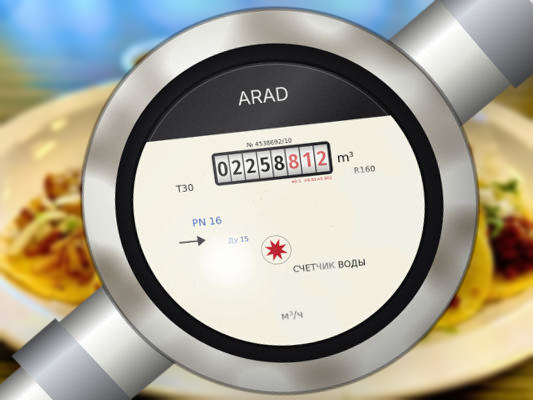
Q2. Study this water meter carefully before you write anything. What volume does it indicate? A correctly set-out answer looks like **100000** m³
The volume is **2258.812** m³
